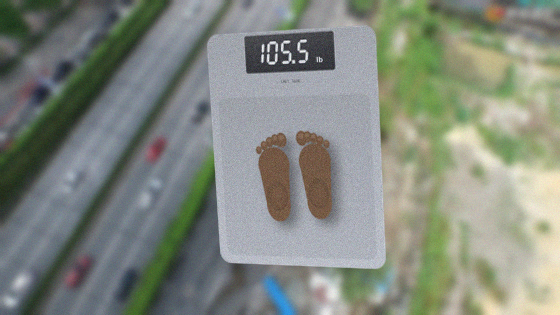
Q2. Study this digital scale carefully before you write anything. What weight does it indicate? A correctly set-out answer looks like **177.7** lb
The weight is **105.5** lb
